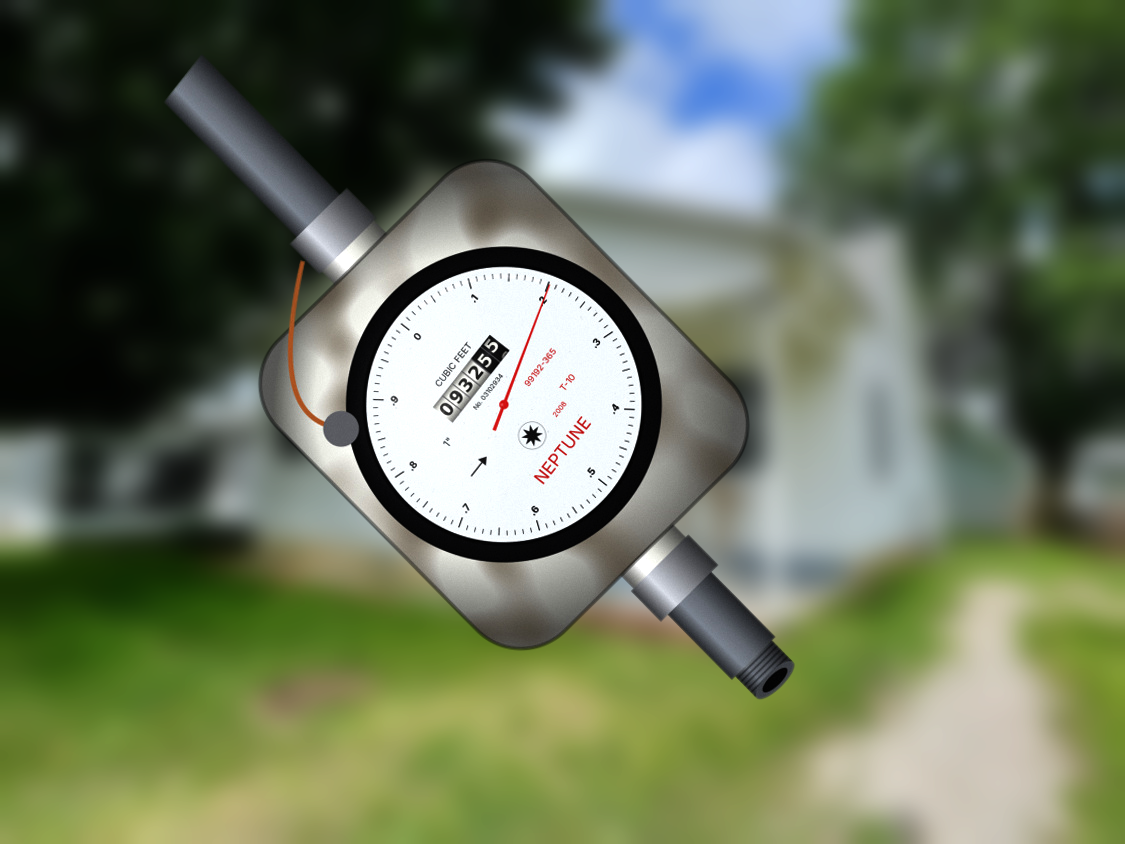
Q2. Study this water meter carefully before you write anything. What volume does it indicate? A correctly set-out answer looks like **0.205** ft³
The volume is **93255.20** ft³
